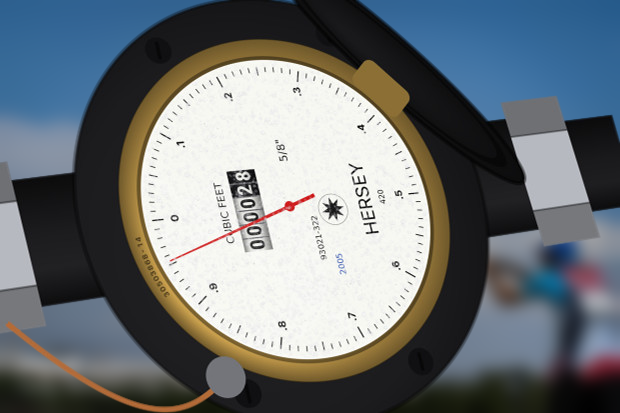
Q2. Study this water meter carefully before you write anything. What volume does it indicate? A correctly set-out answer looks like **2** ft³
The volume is **27.95** ft³
